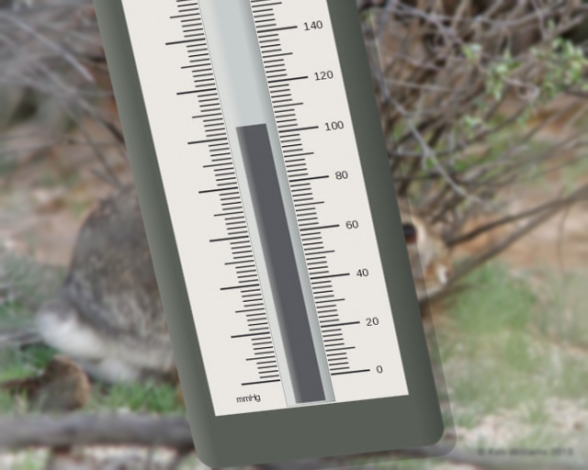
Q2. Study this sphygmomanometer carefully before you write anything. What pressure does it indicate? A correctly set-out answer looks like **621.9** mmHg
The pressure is **104** mmHg
